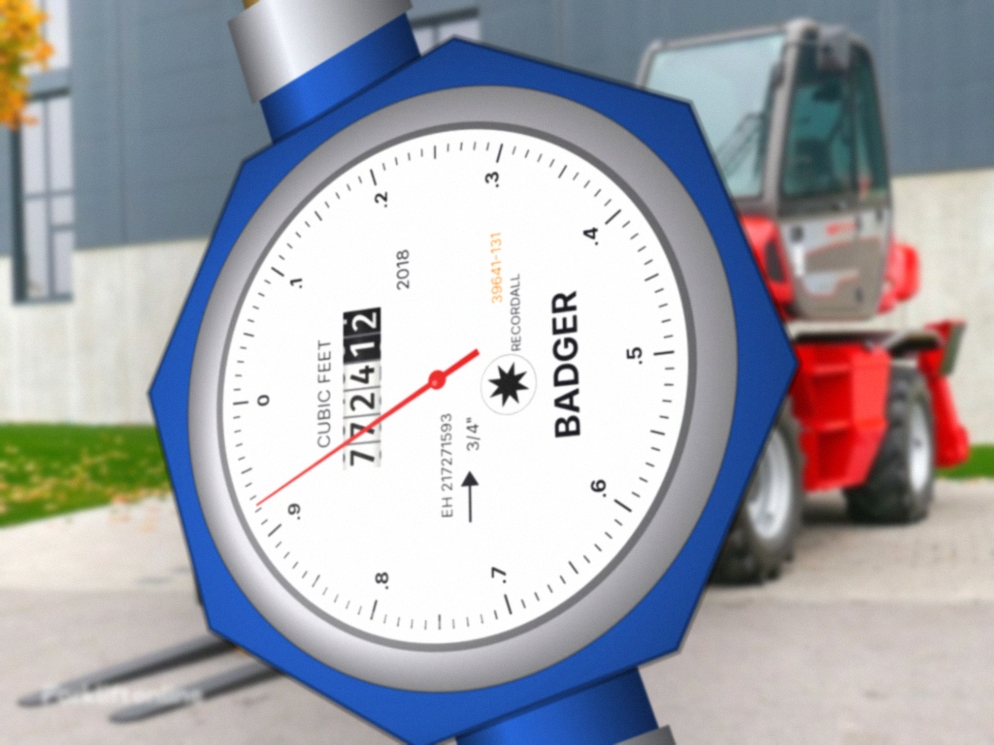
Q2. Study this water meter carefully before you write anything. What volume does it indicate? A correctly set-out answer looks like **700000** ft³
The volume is **772411.92** ft³
